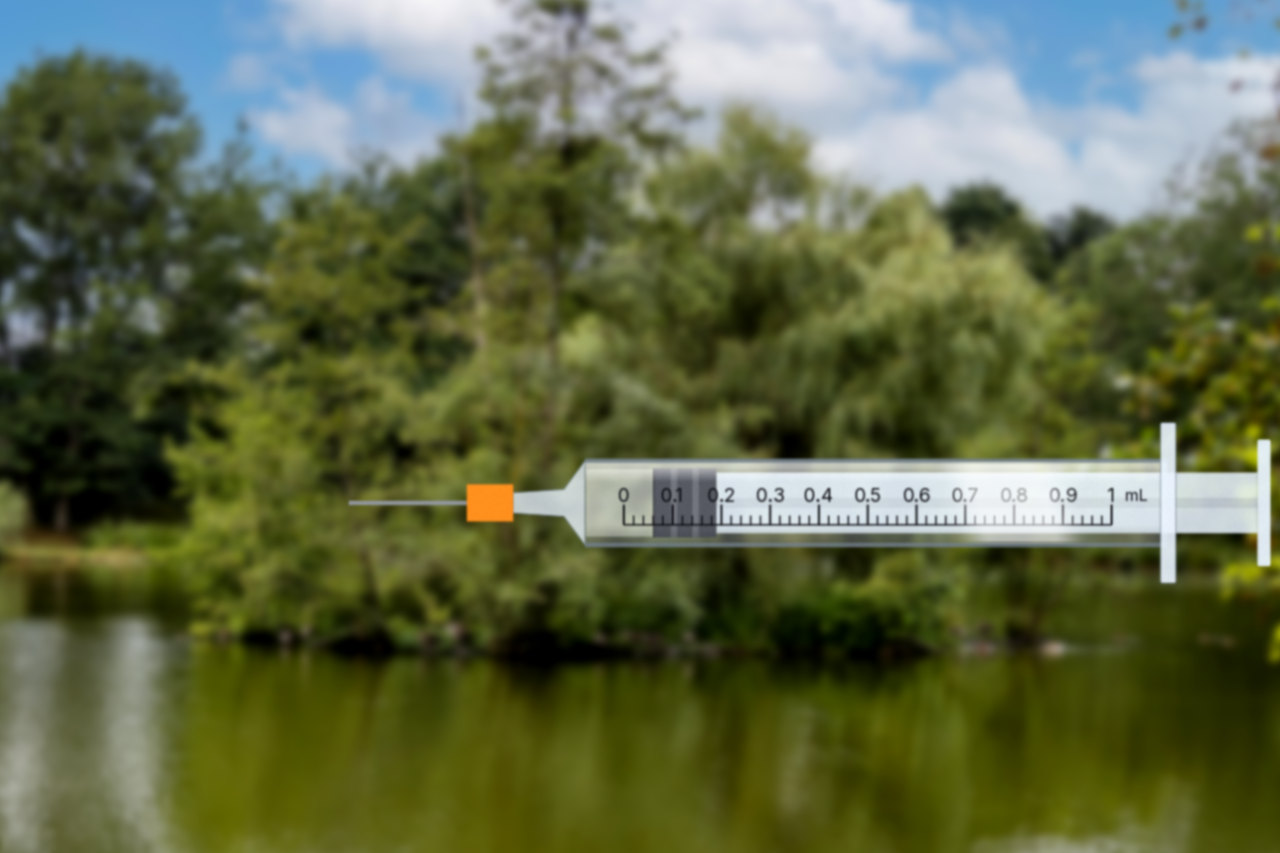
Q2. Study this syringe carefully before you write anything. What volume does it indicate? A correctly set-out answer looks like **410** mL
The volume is **0.06** mL
